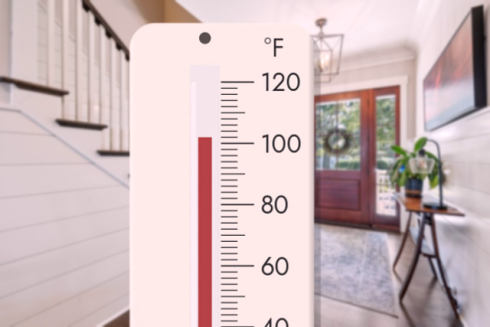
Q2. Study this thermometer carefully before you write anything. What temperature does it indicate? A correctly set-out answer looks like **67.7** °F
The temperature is **102** °F
